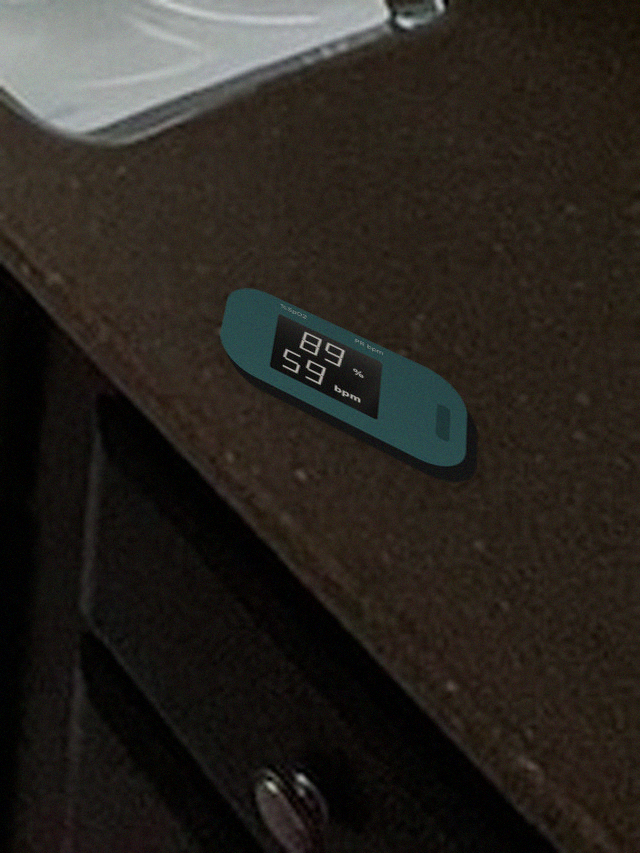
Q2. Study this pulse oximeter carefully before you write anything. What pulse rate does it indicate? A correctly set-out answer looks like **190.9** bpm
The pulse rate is **59** bpm
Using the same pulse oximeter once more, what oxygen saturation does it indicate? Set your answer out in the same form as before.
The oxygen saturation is **89** %
